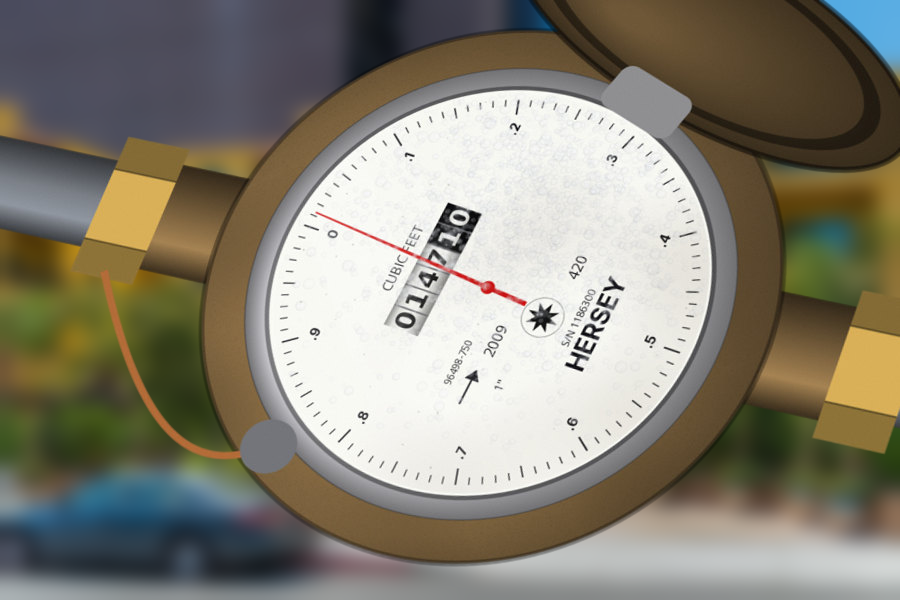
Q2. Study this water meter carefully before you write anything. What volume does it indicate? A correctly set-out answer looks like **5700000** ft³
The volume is **14710.01** ft³
